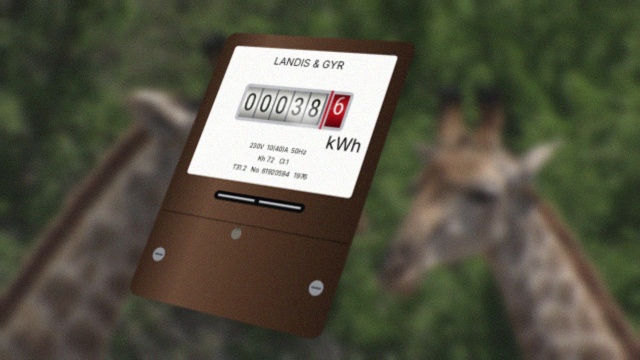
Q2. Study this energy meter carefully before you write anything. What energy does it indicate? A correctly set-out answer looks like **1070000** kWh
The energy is **38.6** kWh
